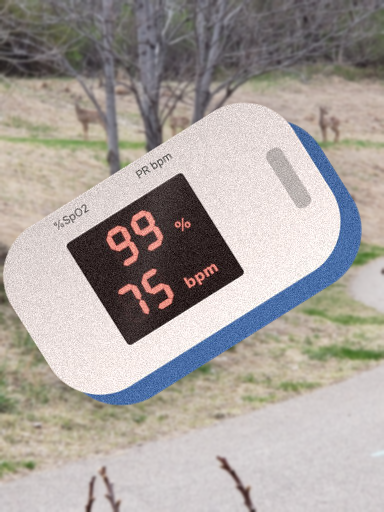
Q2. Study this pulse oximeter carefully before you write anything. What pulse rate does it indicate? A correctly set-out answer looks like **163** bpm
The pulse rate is **75** bpm
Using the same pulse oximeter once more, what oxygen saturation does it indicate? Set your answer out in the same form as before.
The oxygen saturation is **99** %
